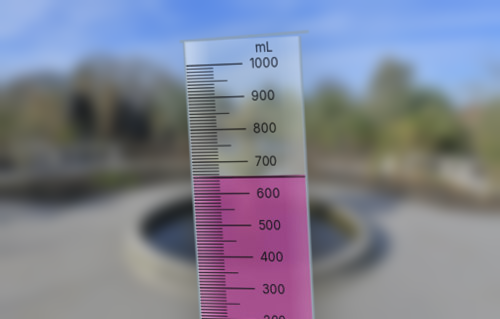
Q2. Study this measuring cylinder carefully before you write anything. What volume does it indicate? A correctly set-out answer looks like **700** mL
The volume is **650** mL
